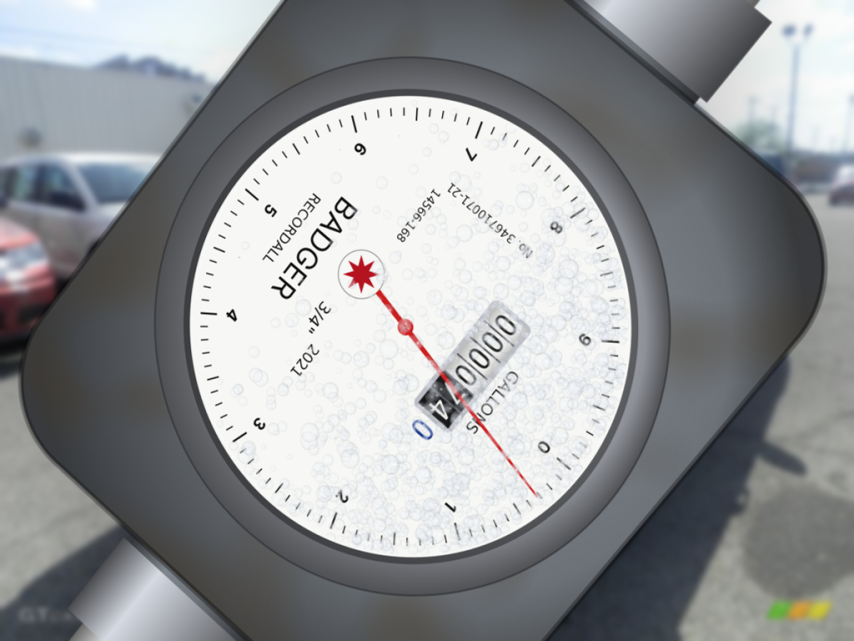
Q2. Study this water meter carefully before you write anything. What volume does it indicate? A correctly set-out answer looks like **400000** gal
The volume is **740.3** gal
